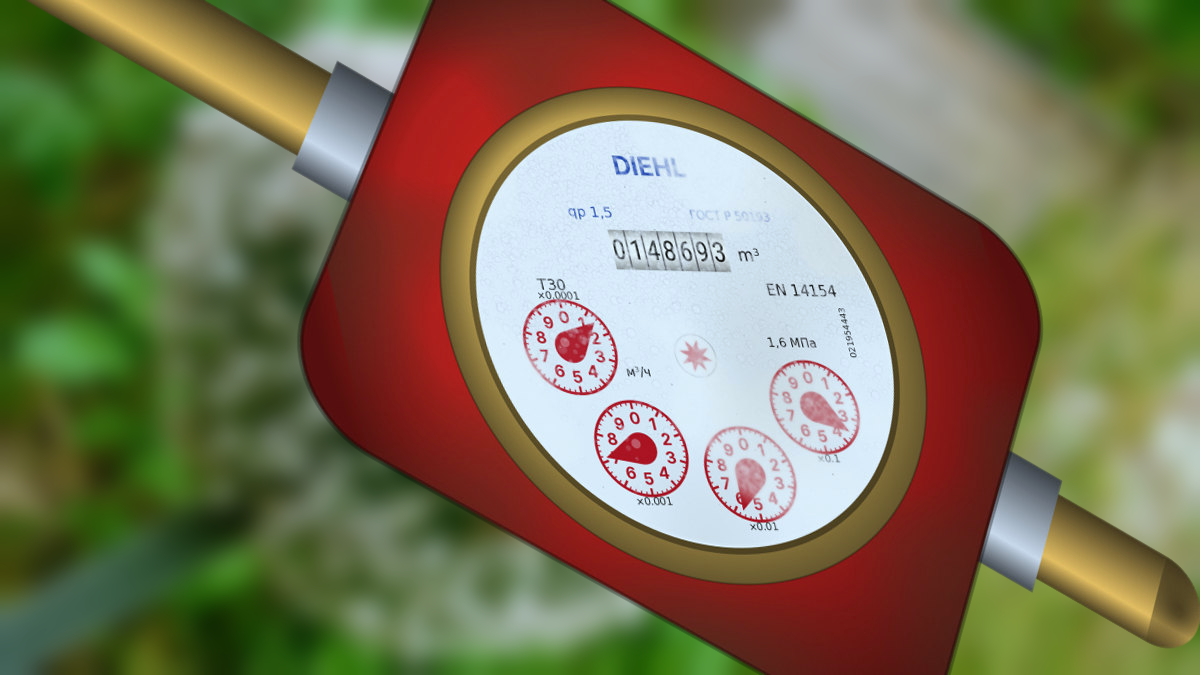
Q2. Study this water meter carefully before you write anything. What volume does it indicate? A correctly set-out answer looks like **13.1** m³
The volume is **148693.3571** m³
